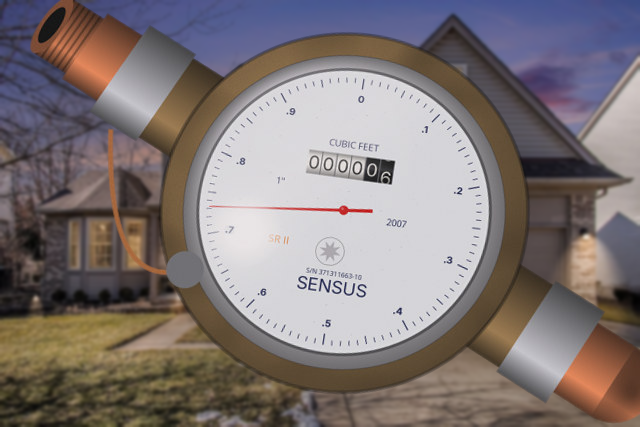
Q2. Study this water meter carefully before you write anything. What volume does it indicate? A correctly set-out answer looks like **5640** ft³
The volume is **5.73** ft³
